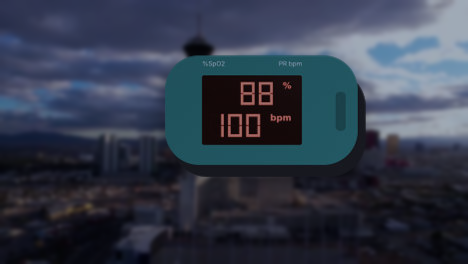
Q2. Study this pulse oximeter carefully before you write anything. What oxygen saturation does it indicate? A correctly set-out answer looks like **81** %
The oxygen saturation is **88** %
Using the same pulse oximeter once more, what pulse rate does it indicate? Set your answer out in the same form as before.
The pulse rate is **100** bpm
